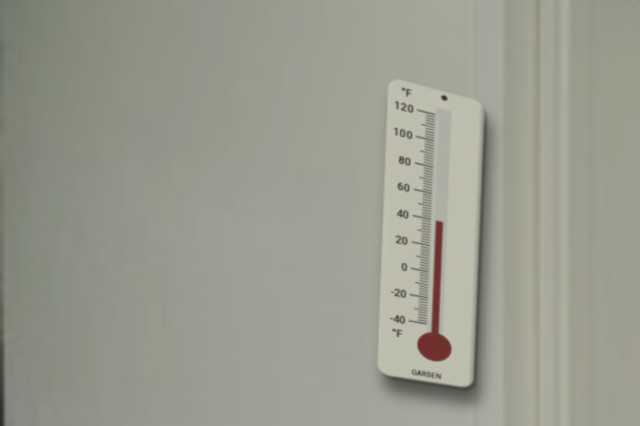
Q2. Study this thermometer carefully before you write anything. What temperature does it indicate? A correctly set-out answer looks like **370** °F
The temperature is **40** °F
